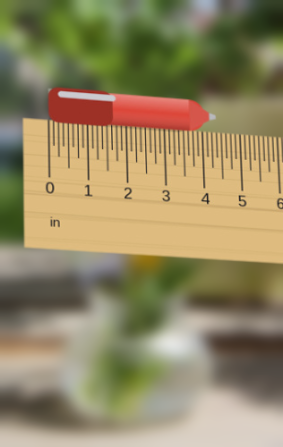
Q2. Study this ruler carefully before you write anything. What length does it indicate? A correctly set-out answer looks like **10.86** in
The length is **4.375** in
